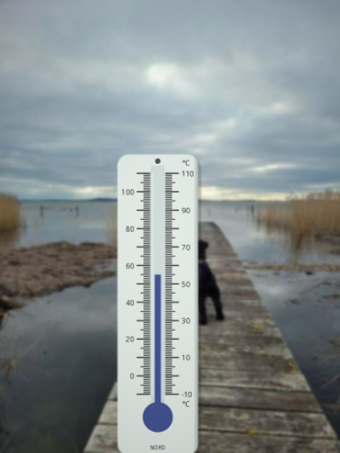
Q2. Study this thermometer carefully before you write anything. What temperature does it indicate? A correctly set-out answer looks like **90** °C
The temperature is **55** °C
